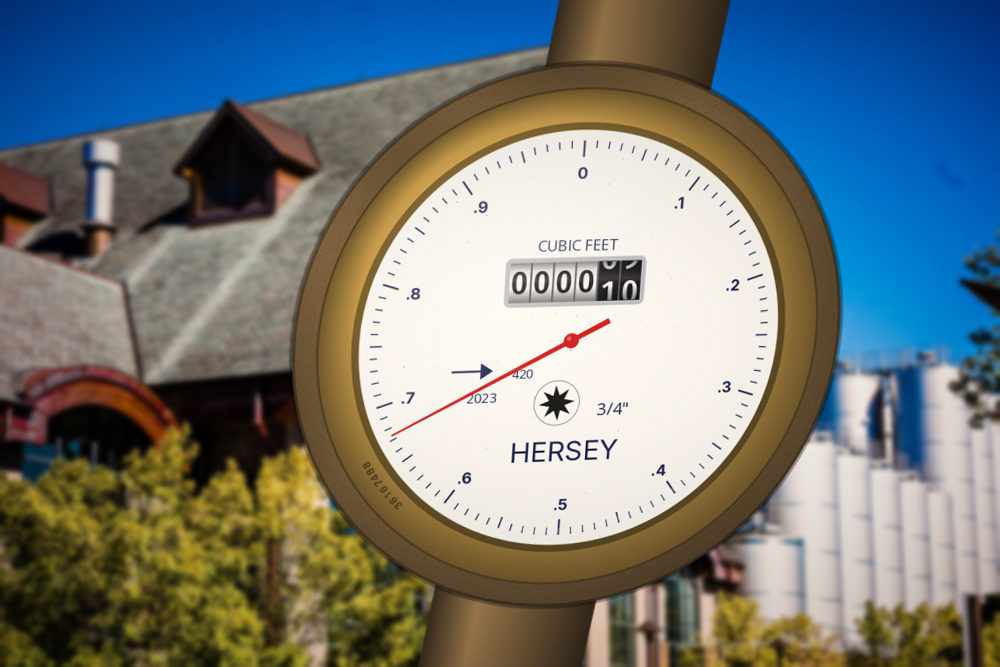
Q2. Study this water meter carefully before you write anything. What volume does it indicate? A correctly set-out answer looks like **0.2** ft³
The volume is **9.67** ft³
